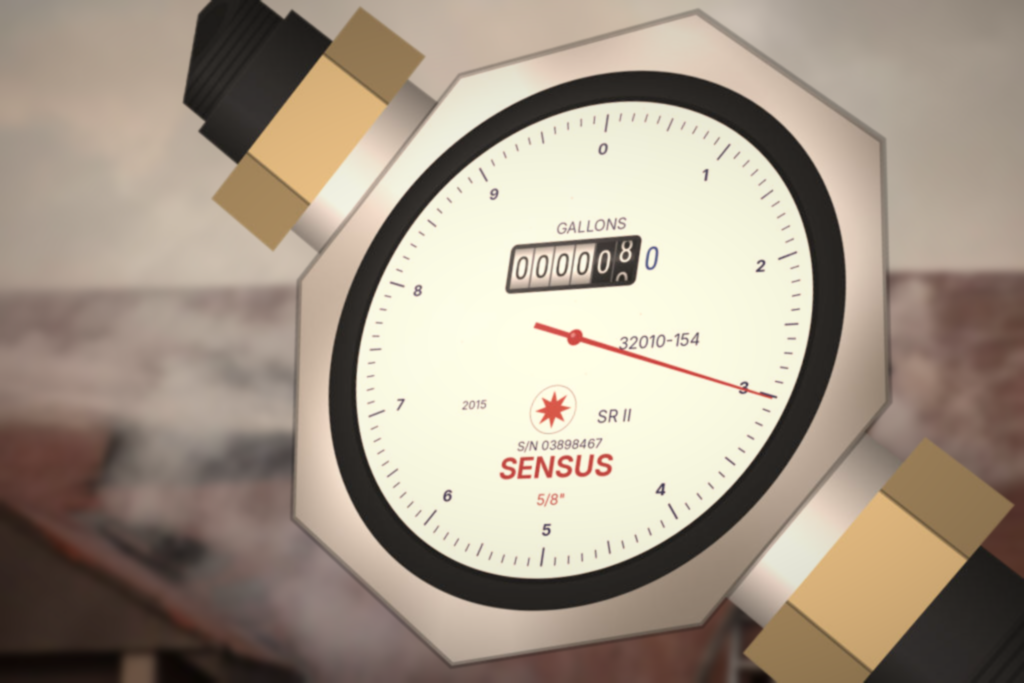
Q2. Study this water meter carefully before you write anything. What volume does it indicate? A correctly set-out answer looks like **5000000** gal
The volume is **83.0** gal
